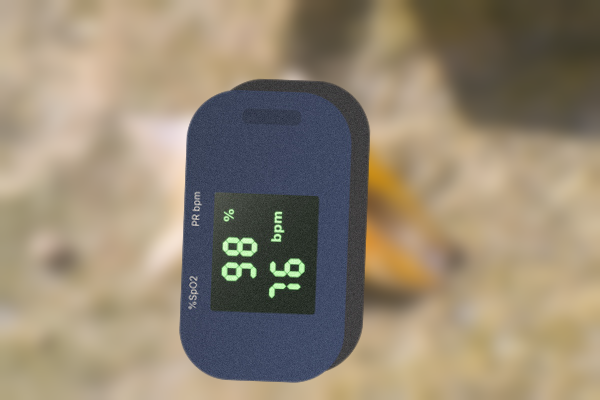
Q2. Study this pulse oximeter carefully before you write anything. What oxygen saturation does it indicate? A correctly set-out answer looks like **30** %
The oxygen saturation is **98** %
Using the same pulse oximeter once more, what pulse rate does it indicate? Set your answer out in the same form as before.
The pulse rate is **76** bpm
